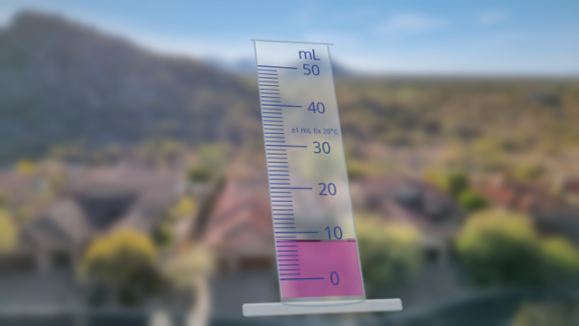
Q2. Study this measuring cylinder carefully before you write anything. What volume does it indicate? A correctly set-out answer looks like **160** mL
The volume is **8** mL
